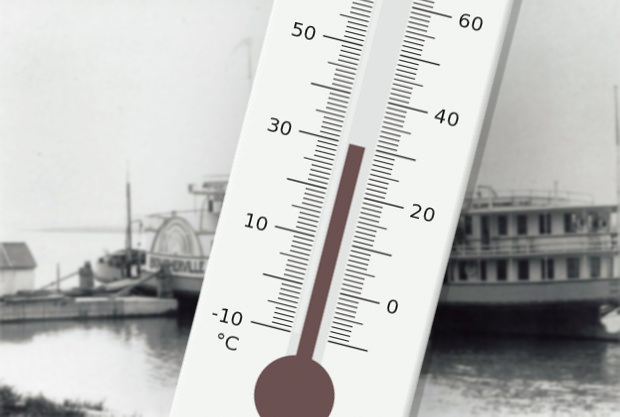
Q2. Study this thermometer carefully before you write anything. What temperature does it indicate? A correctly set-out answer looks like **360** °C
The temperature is **30** °C
